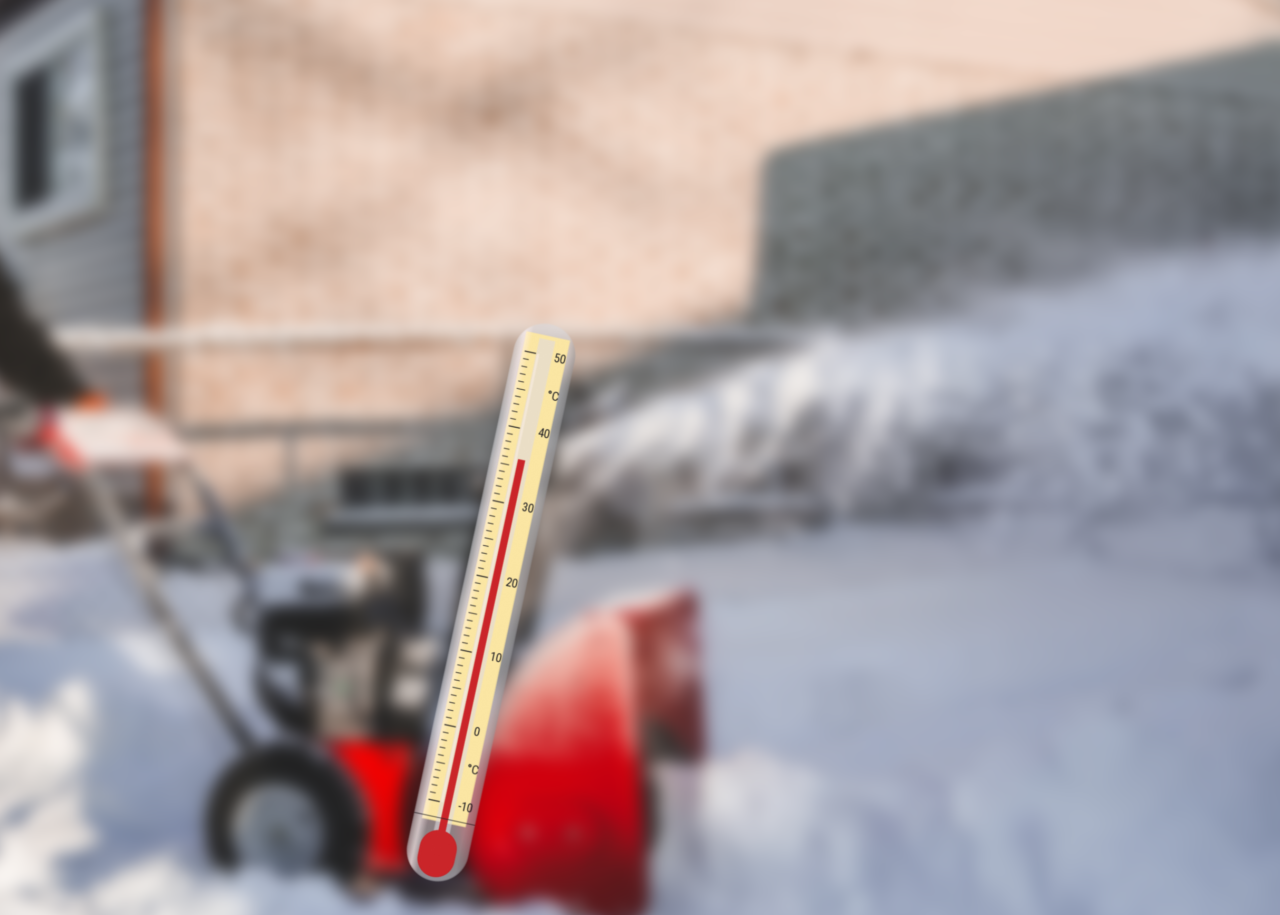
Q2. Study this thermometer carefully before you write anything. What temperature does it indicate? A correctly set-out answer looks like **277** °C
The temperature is **36** °C
